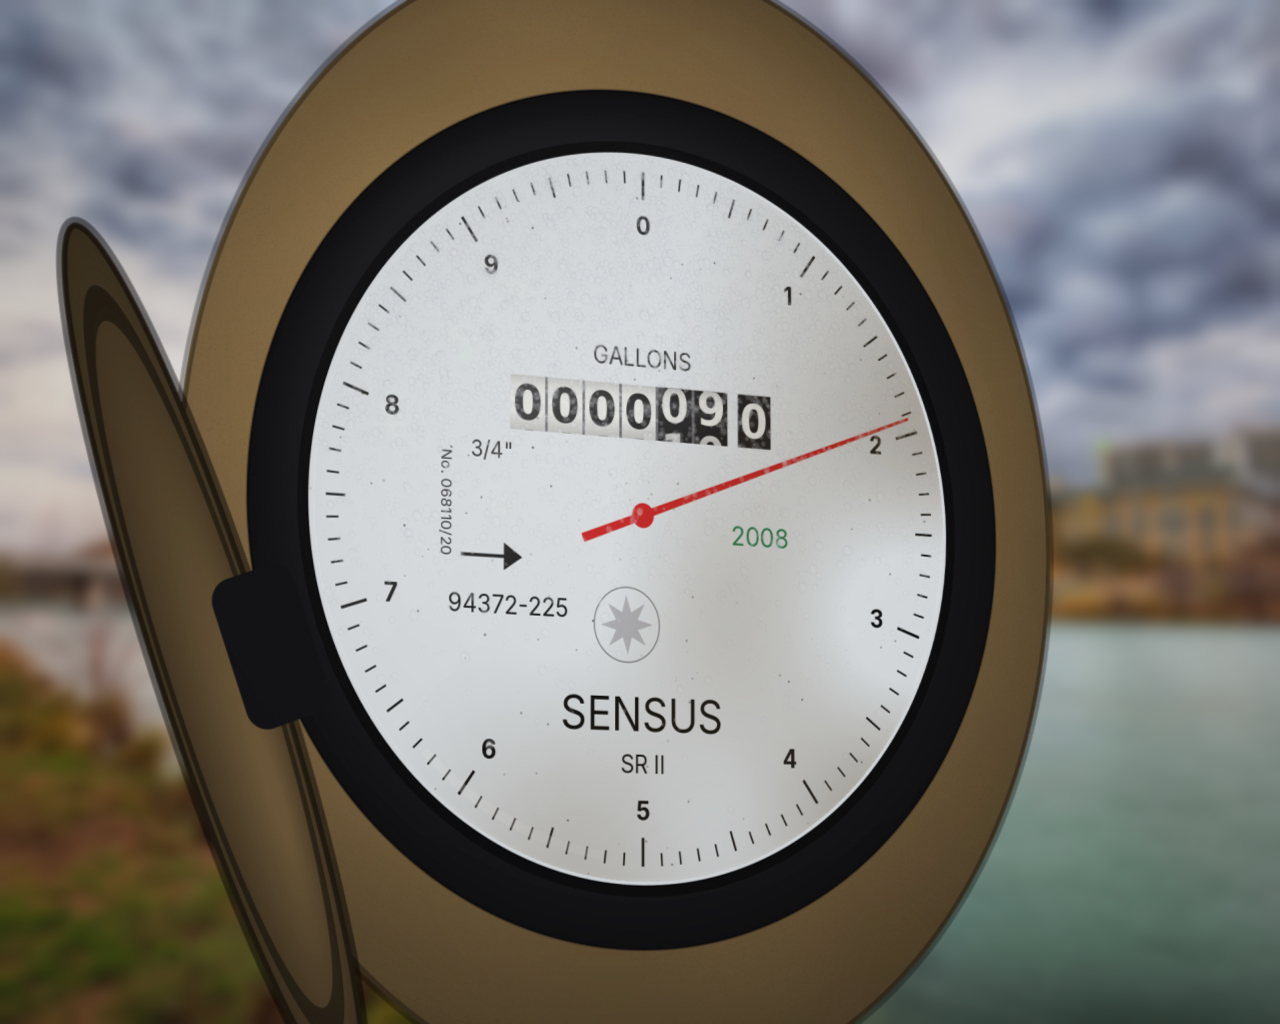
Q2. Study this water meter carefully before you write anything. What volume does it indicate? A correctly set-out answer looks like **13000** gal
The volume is **91.9** gal
